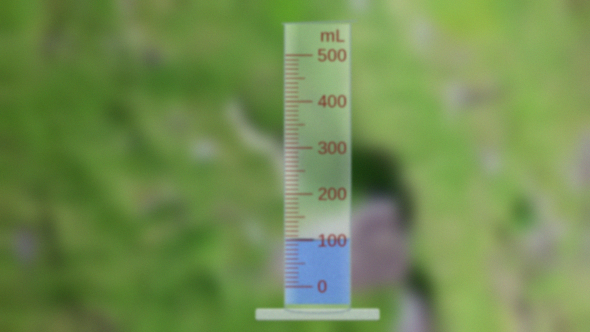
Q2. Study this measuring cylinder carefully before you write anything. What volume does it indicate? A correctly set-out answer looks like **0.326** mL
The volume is **100** mL
